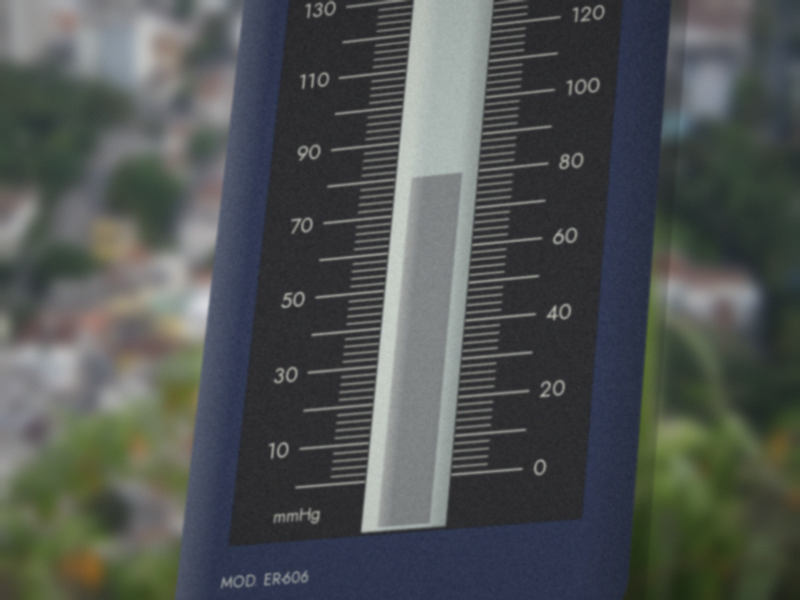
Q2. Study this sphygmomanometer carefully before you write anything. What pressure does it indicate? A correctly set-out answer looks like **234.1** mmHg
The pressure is **80** mmHg
